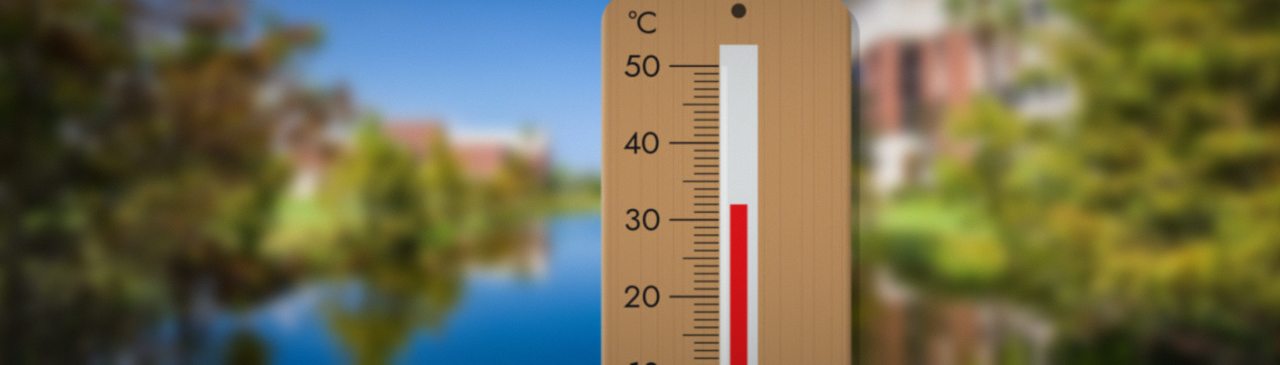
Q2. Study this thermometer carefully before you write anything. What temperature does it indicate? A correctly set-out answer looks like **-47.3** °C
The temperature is **32** °C
